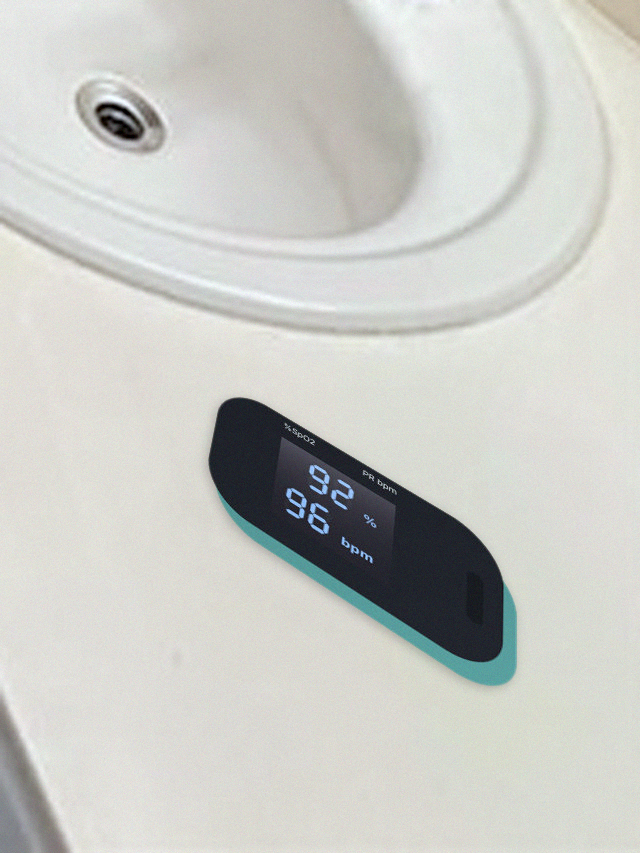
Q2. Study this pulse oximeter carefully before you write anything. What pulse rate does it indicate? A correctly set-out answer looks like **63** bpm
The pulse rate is **96** bpm
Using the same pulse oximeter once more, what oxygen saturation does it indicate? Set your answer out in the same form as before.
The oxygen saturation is **92** %
